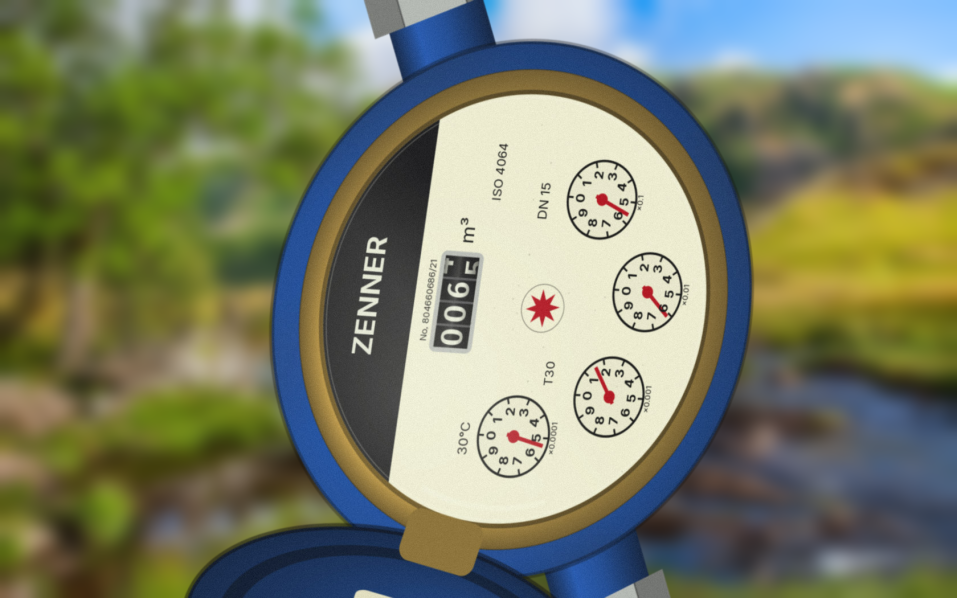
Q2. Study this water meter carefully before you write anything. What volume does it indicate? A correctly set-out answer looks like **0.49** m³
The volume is **64.5615** m³
